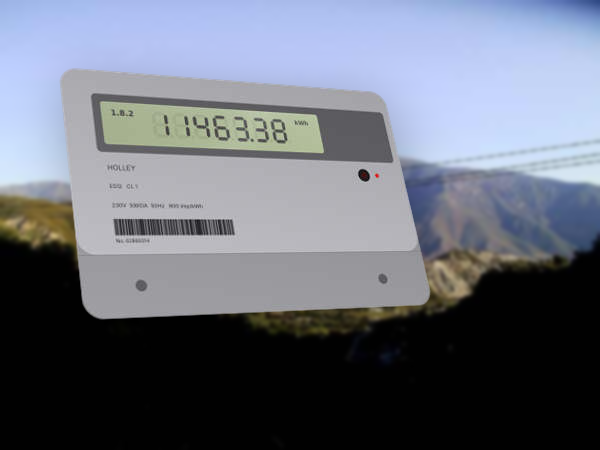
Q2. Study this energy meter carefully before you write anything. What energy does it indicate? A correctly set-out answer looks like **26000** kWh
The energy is **11463.38** kWh
